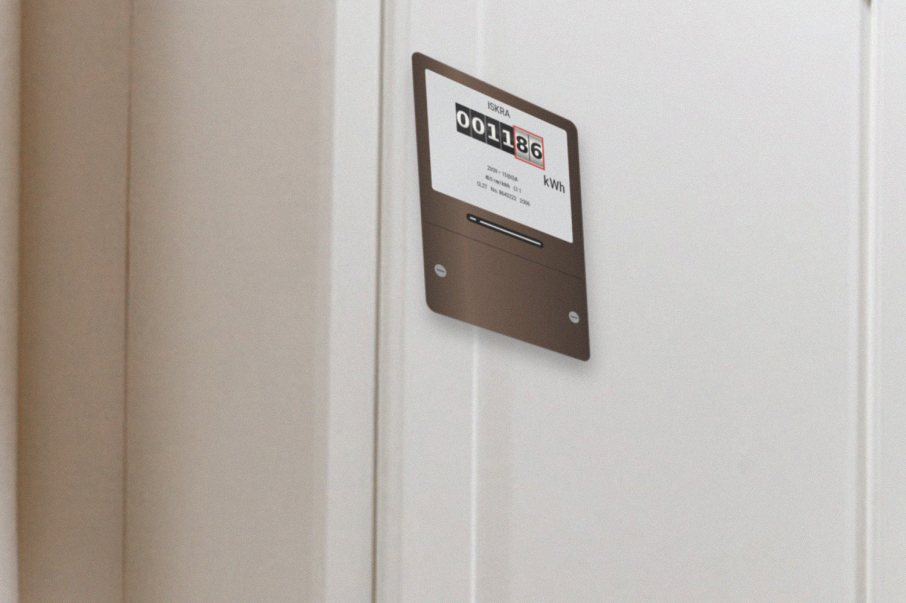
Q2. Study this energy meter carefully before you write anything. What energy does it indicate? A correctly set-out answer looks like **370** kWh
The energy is **11.86** kWh
